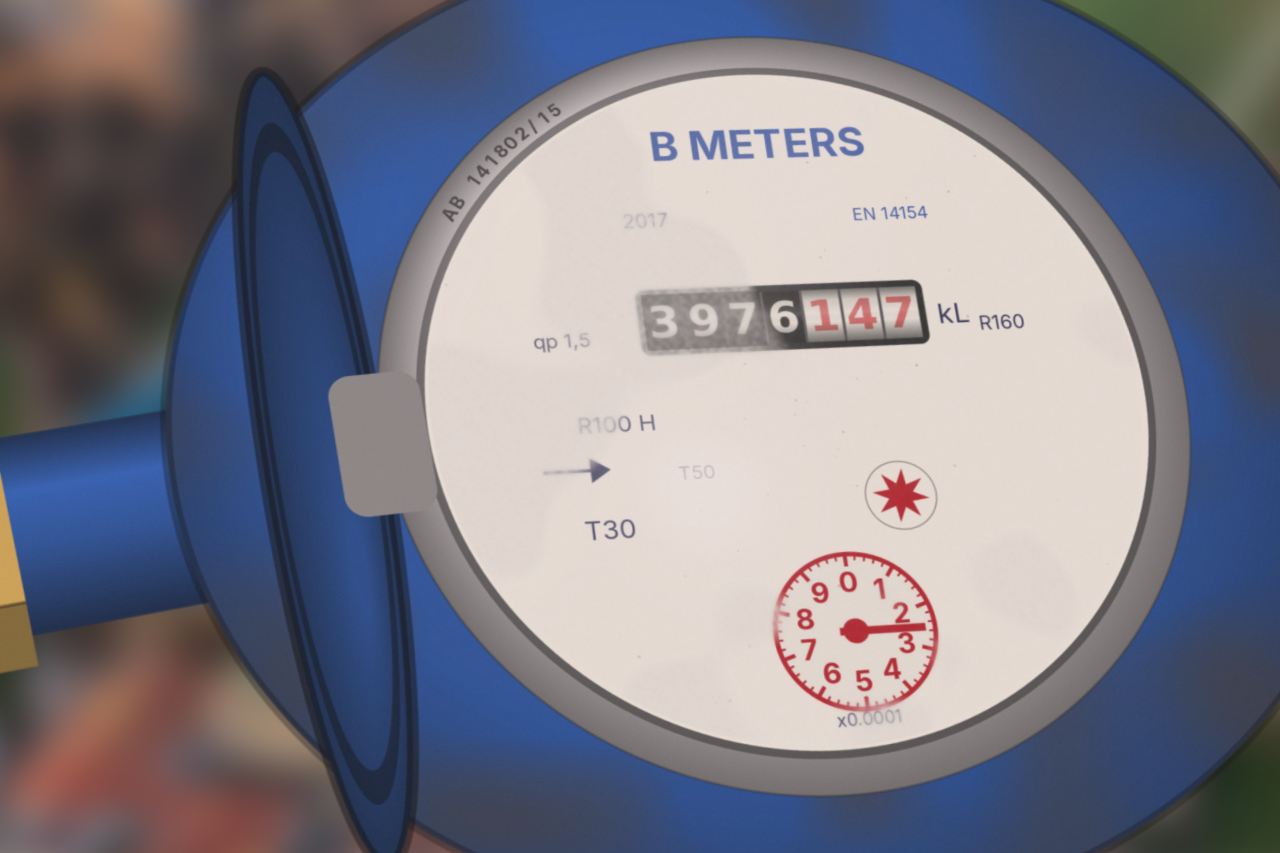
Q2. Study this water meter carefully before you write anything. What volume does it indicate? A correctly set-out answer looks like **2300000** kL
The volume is **3976.1472** kL
